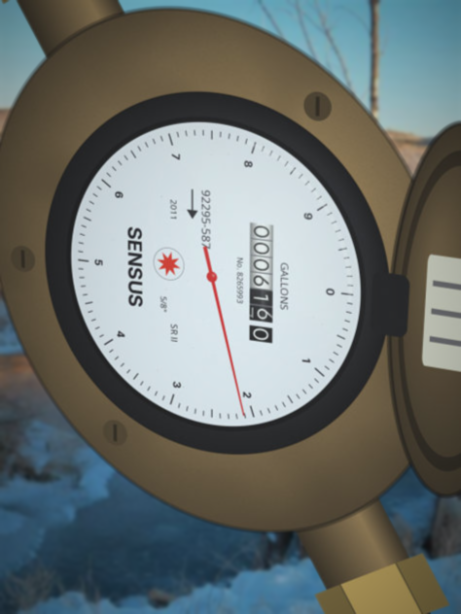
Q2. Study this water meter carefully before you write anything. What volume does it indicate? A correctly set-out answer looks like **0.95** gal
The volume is **6162.1** gal
